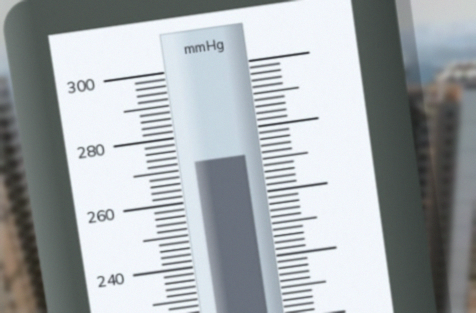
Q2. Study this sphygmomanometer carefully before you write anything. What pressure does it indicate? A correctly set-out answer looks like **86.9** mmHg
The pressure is **272** mmHg
